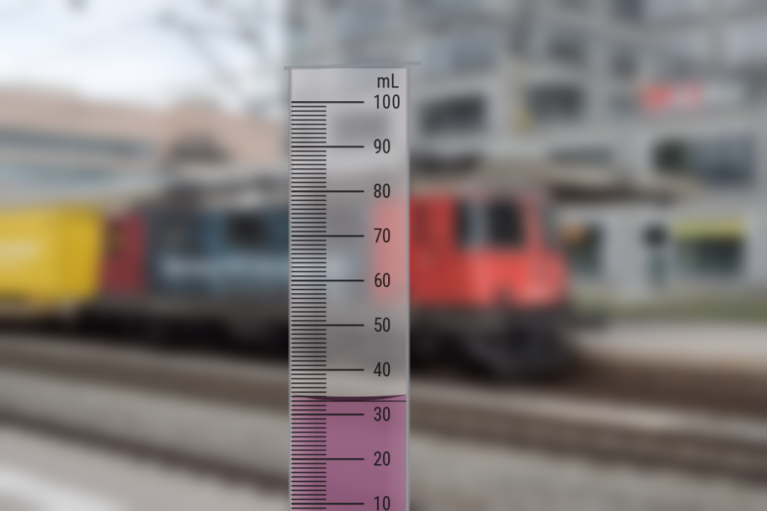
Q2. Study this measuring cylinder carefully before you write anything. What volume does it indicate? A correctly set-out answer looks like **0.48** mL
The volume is **33** mL
